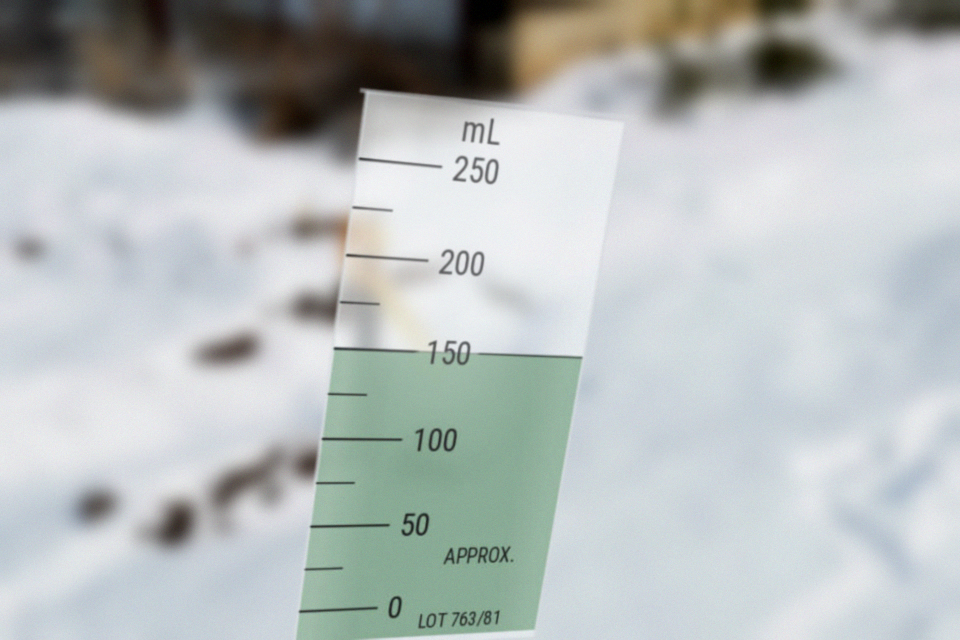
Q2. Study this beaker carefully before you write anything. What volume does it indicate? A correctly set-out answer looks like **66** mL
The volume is **150** mL
